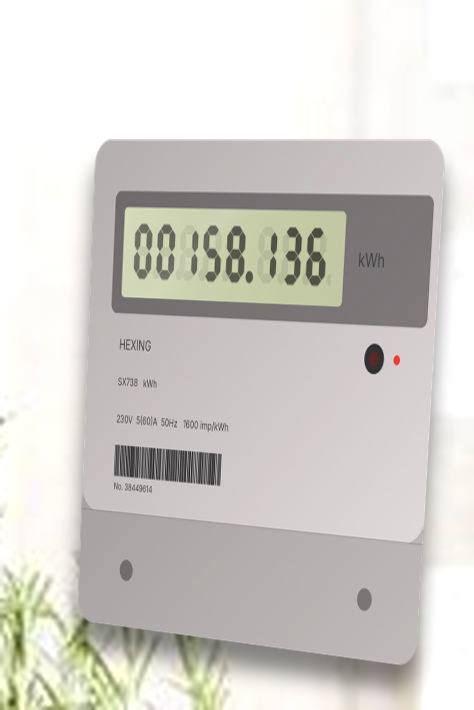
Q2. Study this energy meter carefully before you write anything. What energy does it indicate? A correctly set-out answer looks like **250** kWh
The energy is **158.136** kWh
